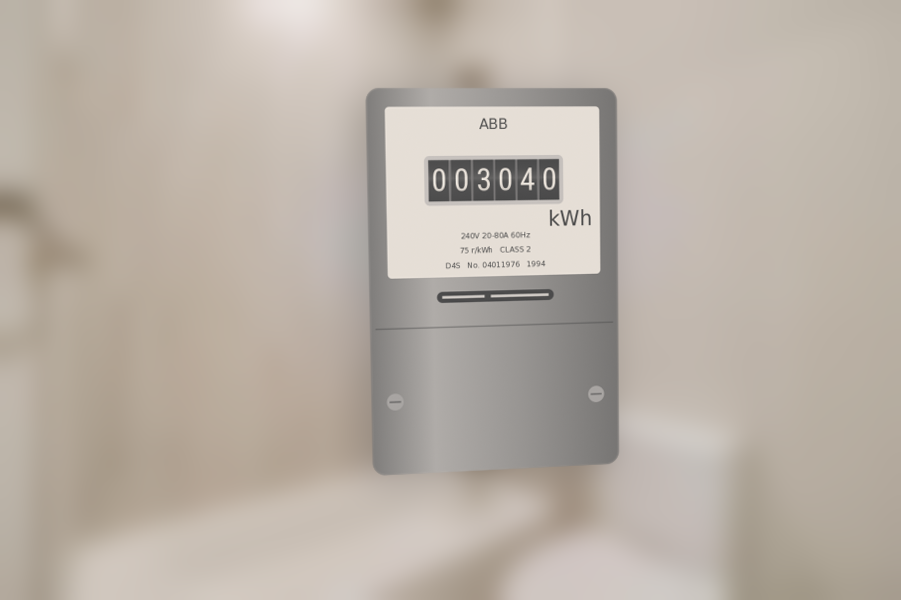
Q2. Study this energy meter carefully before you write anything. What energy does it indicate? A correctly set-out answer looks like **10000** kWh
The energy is **3040** kWh
